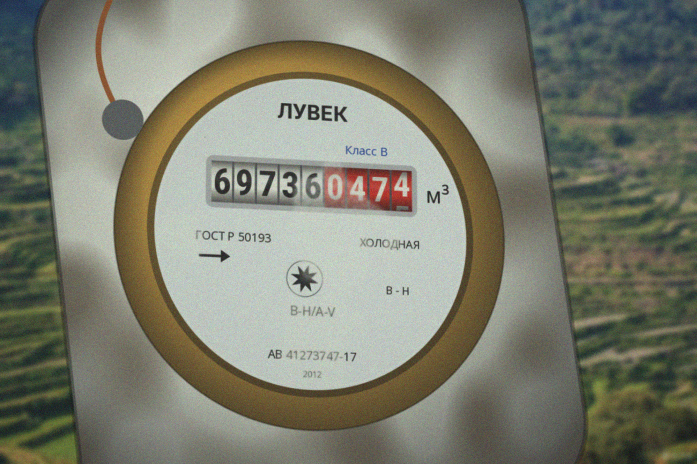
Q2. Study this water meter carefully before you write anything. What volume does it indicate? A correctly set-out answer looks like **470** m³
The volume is **69736.0474** m³
